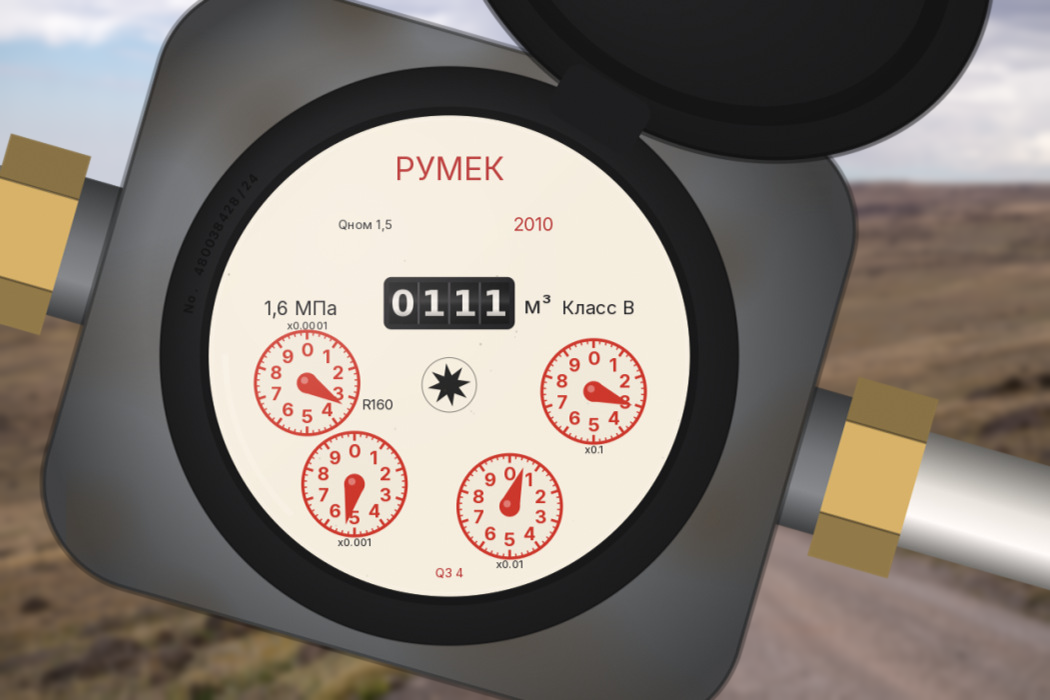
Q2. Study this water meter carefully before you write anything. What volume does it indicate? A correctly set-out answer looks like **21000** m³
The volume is **111.3053** m³
